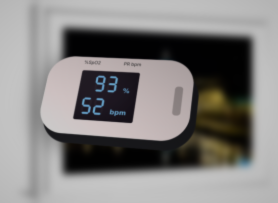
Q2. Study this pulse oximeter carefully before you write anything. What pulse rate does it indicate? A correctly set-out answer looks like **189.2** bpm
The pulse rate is **52** bpm
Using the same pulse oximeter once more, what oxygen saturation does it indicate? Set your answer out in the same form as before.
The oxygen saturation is **93** %
